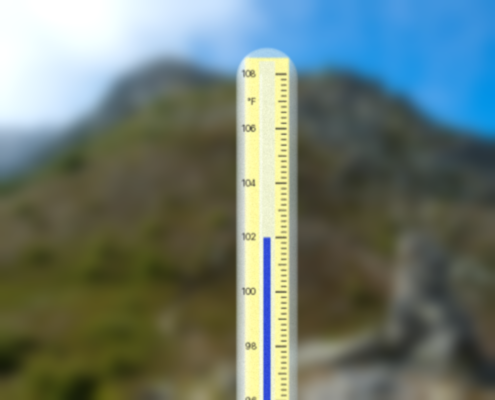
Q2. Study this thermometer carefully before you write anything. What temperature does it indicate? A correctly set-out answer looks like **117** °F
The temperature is **102** °F
